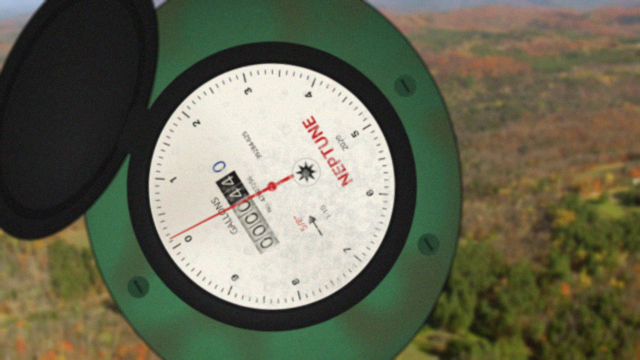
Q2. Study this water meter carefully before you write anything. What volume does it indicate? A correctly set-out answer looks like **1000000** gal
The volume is **440.1** gal
